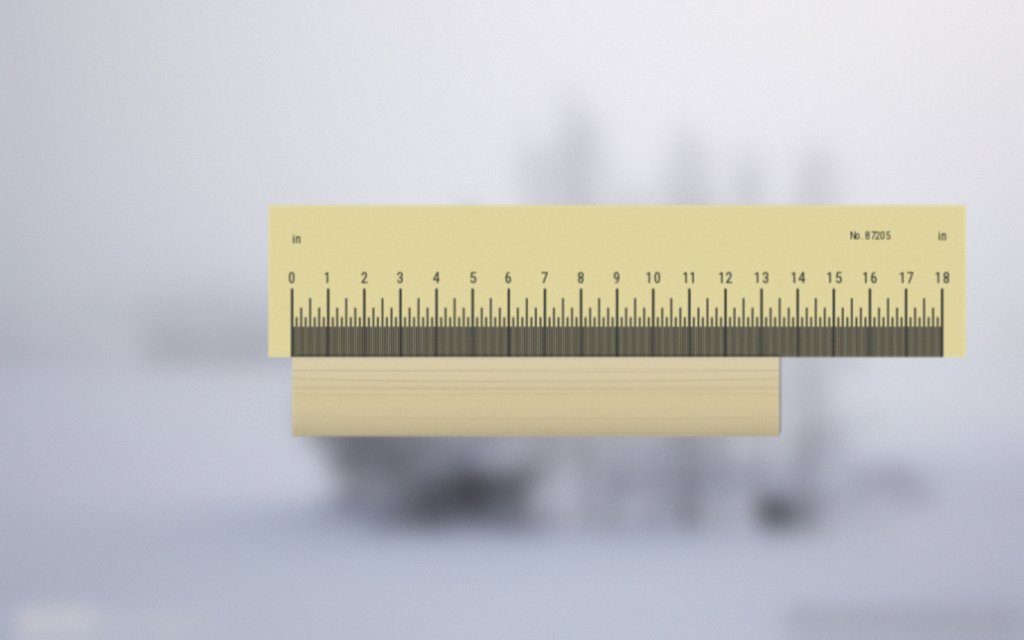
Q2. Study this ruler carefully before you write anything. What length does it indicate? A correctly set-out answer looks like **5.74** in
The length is **13.5** in
